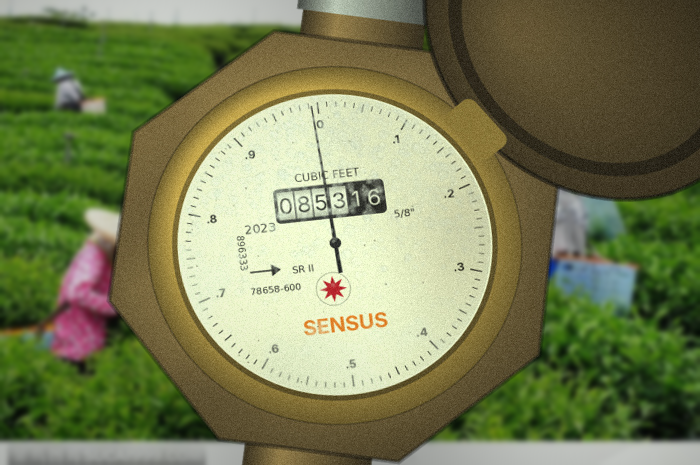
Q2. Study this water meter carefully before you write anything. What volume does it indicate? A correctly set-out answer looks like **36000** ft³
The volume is **85315.99** ft³
